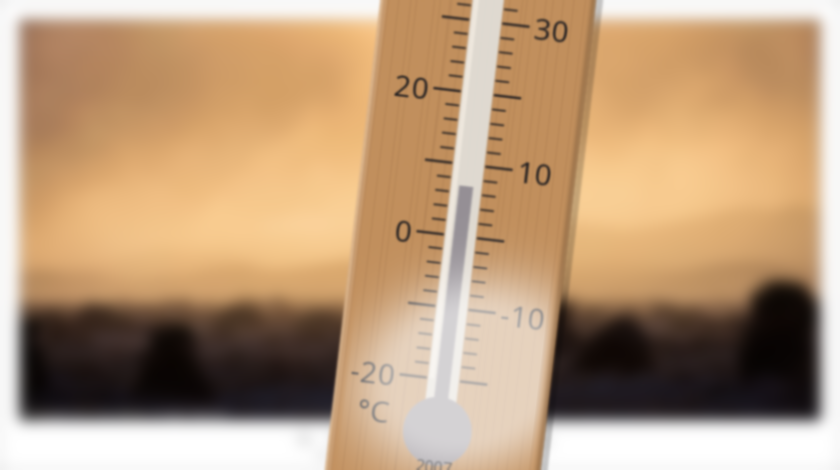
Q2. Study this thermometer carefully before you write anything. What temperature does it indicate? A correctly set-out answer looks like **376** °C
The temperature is **7** °C
